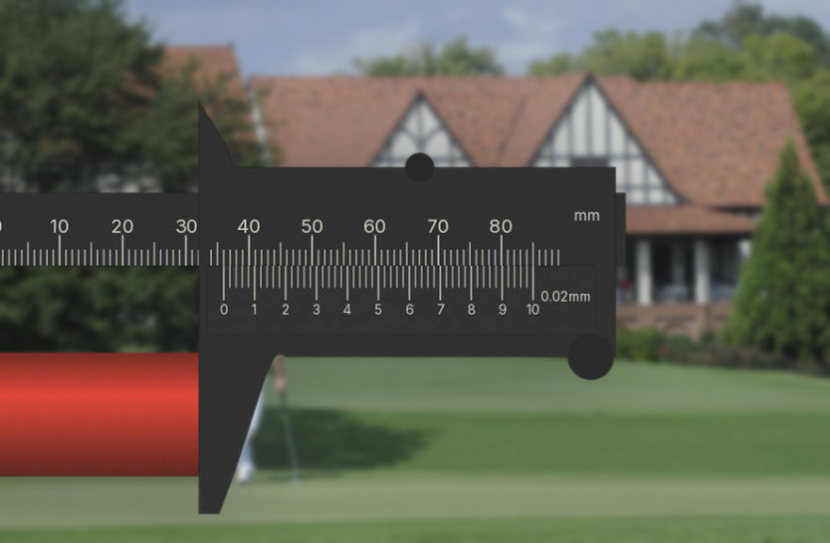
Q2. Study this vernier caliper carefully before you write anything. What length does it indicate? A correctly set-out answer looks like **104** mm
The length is **36.0** mm
